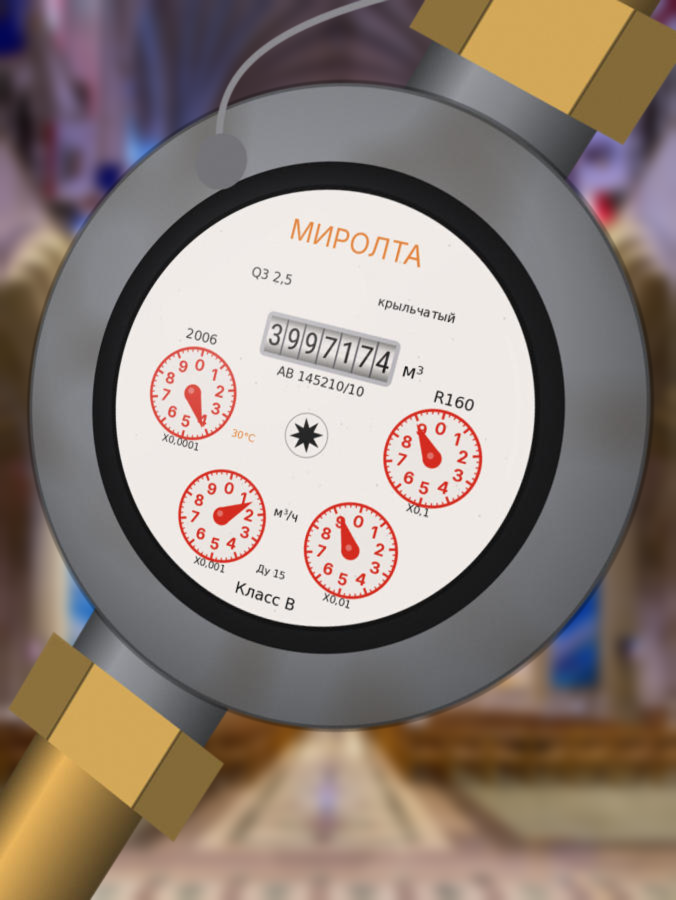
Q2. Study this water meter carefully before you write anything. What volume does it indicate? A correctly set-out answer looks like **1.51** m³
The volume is **3997174.8914** m³
